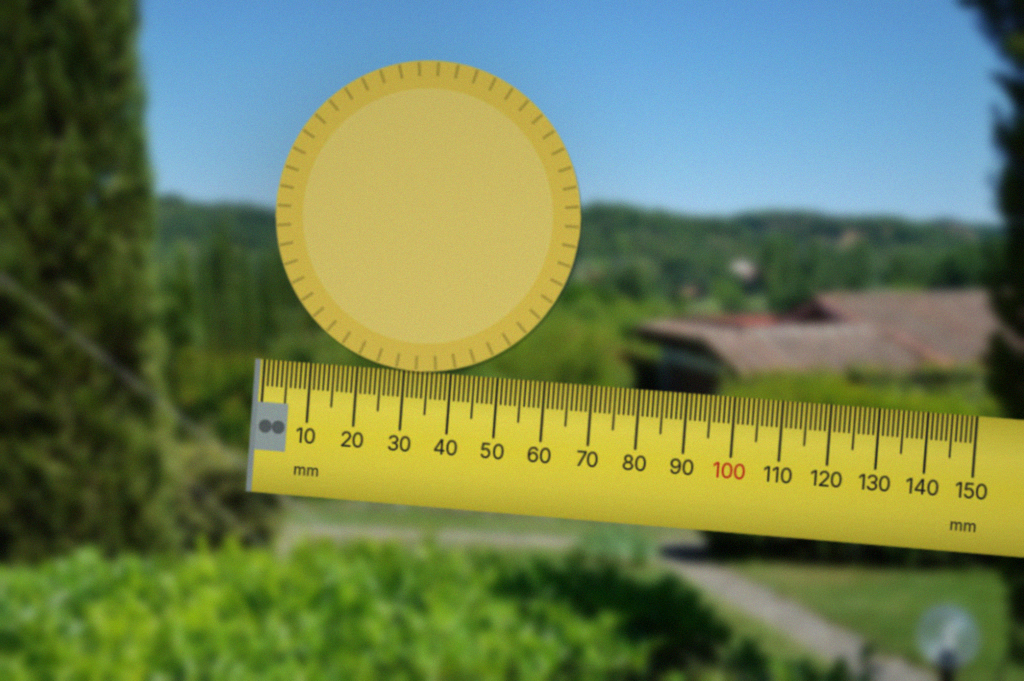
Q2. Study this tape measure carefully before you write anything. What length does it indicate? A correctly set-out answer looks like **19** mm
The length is **65** mm
